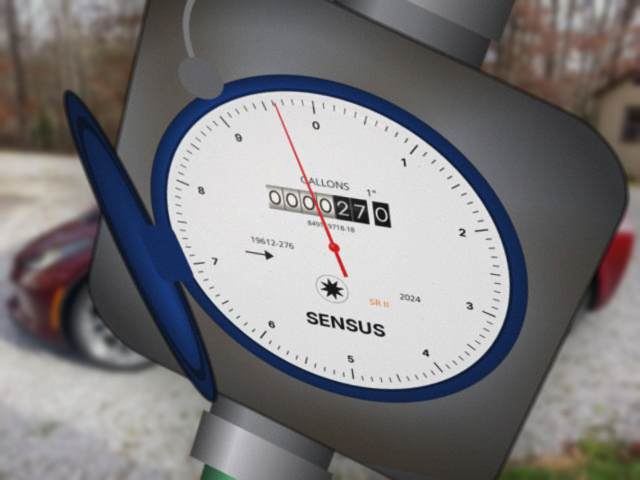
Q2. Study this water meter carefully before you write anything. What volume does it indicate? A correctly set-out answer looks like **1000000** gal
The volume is **269.6** gal
